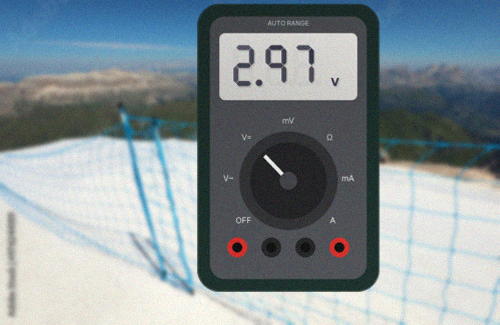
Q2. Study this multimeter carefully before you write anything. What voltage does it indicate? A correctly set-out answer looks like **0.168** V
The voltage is **2.97** V
